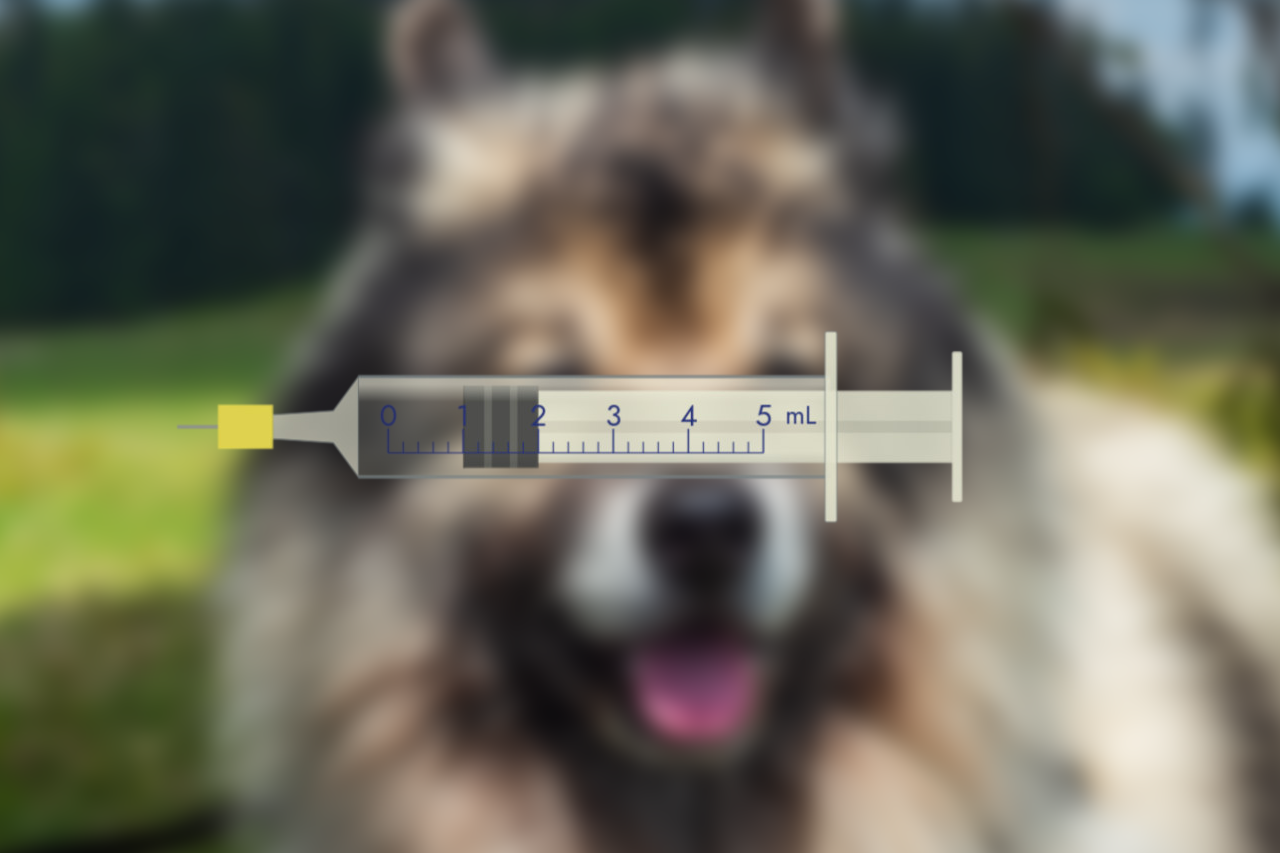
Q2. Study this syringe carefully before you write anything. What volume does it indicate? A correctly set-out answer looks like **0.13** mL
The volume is **1** mL
